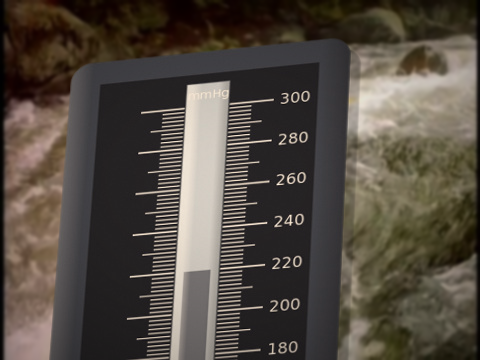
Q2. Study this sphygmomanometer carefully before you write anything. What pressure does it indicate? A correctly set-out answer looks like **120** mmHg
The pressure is **220** mmHg
